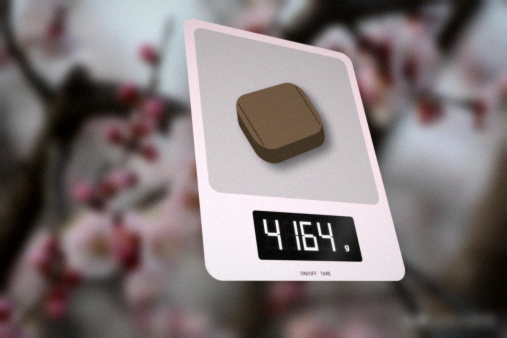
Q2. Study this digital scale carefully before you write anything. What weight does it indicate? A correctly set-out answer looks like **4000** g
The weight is **4164** g
